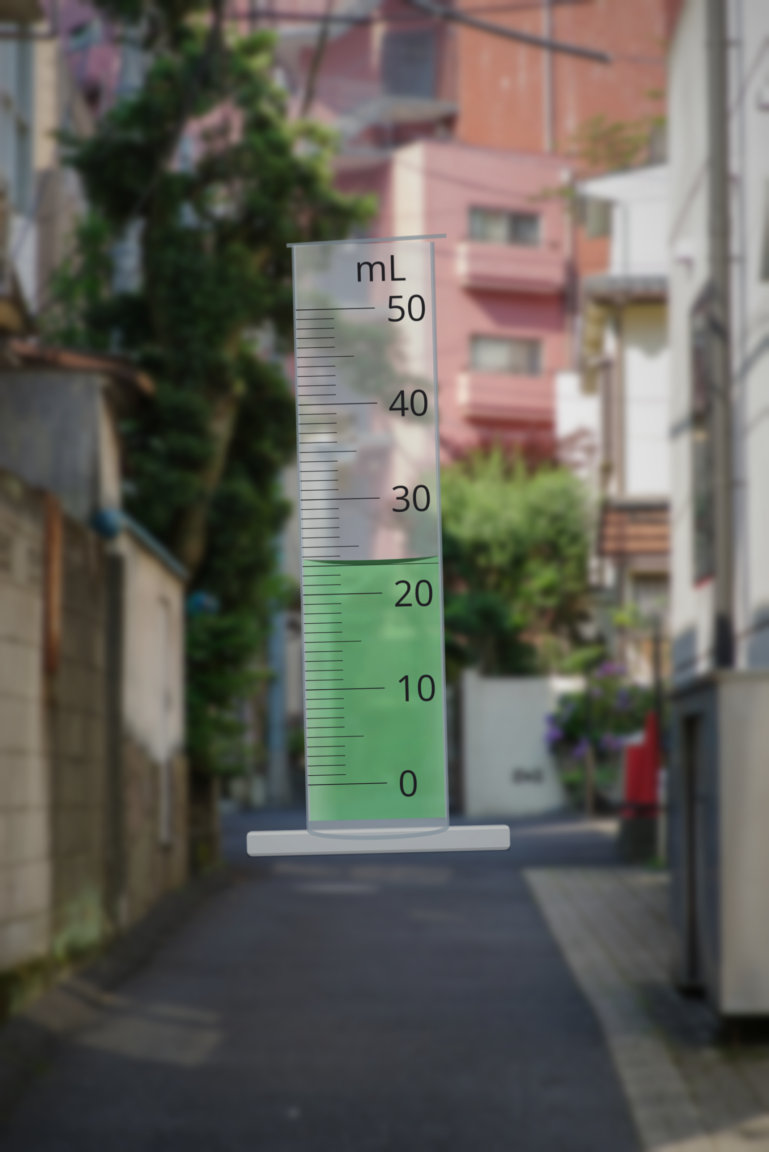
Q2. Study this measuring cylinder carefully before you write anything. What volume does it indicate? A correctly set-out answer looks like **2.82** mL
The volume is **23** mL
